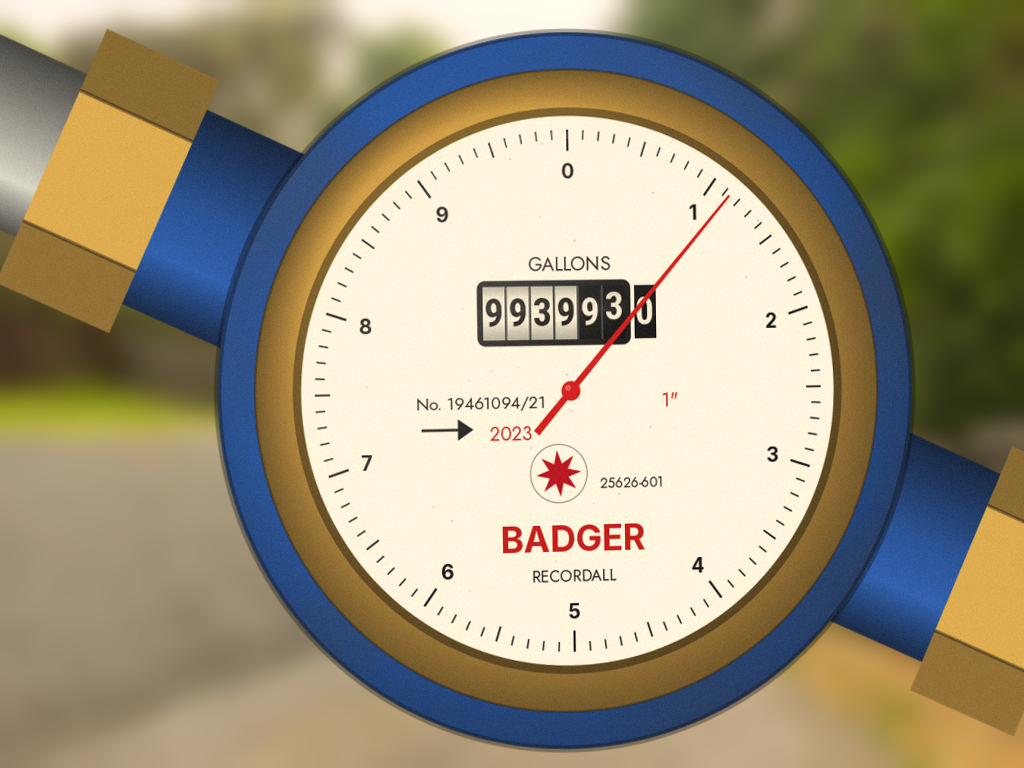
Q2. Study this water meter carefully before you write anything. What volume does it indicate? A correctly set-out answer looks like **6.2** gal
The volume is **9939931.1** gal
